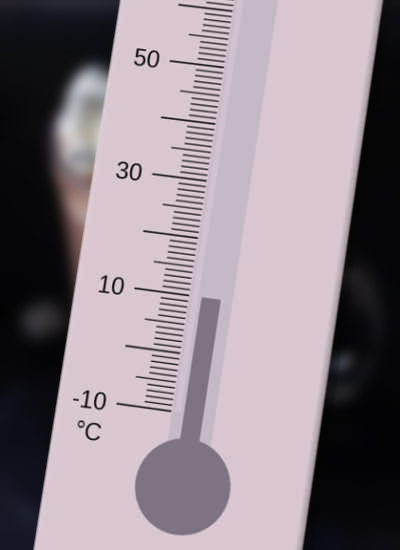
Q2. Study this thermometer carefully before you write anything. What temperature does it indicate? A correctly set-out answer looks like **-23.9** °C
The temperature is **10** °C
